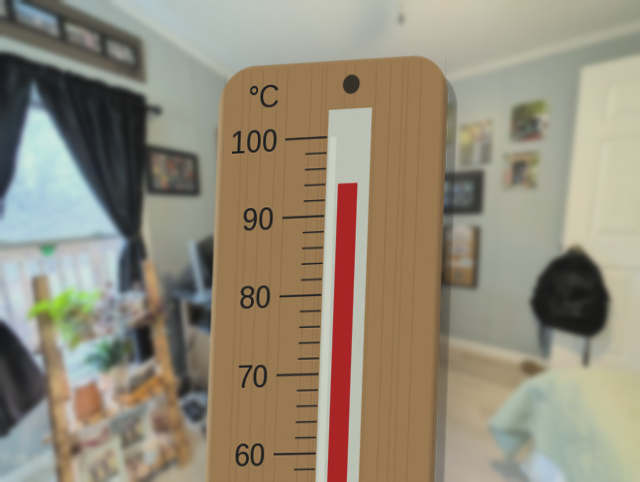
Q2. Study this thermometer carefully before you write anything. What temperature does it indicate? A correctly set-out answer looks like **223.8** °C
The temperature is **94** °C
